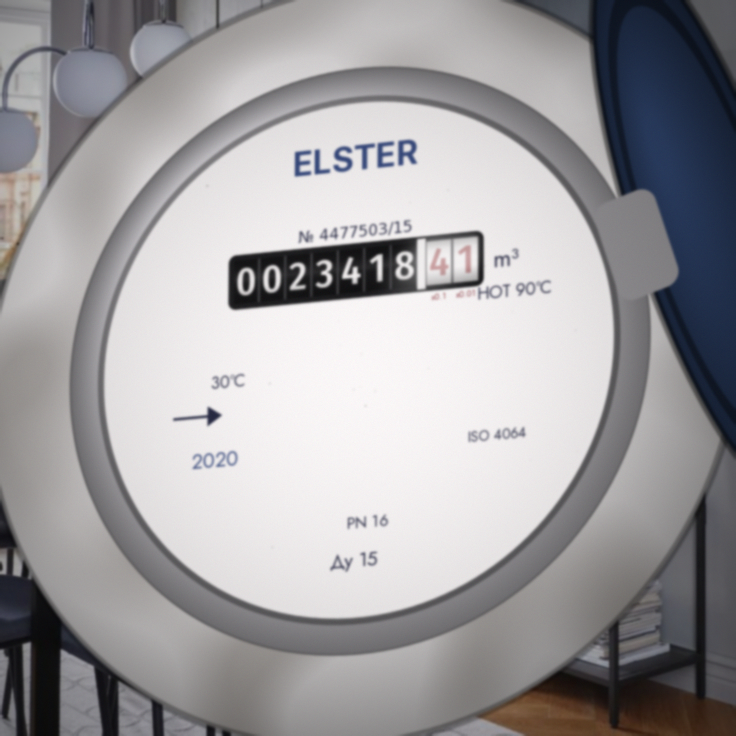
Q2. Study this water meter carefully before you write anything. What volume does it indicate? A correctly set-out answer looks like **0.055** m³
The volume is **23418.41** m³
